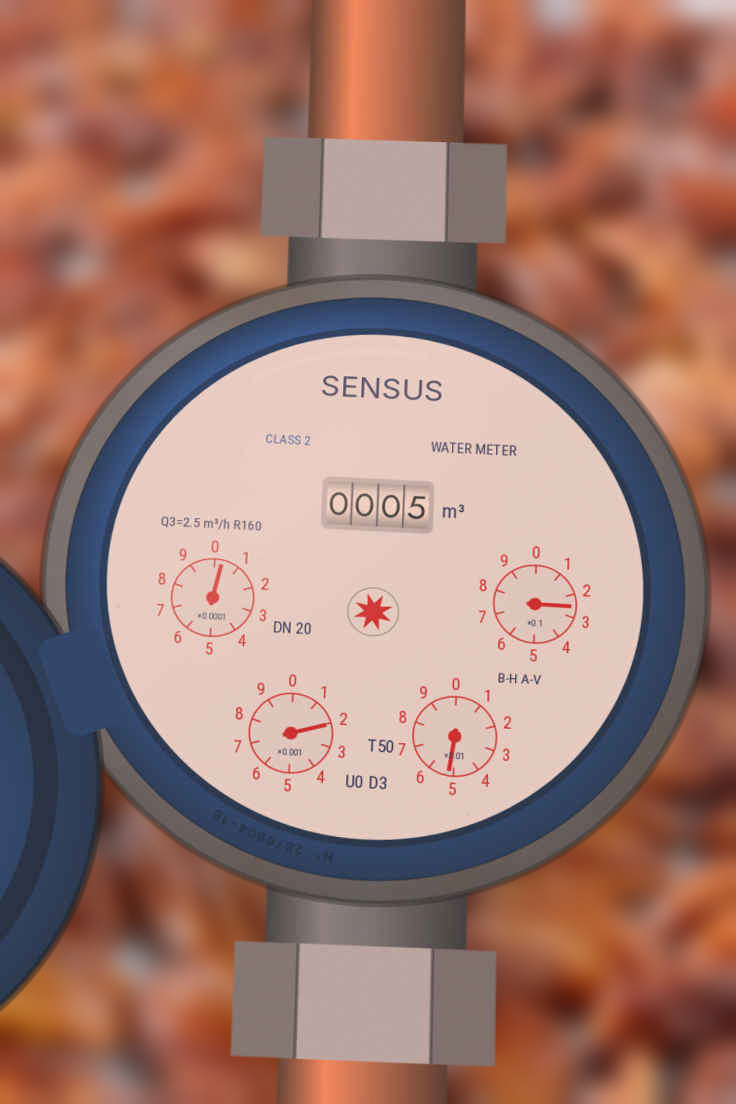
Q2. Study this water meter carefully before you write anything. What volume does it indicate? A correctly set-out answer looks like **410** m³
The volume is **5.2520** m³
